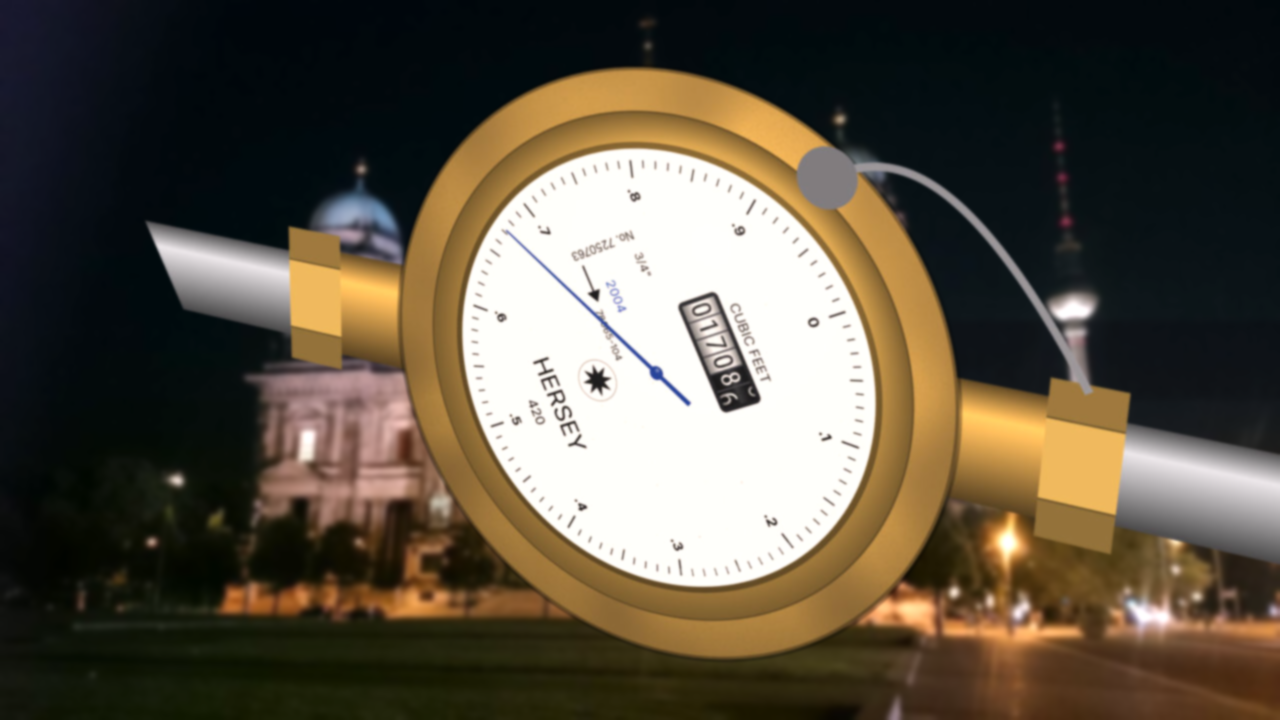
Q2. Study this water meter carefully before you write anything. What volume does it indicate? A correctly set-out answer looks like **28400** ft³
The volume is **17085.67** ft³
